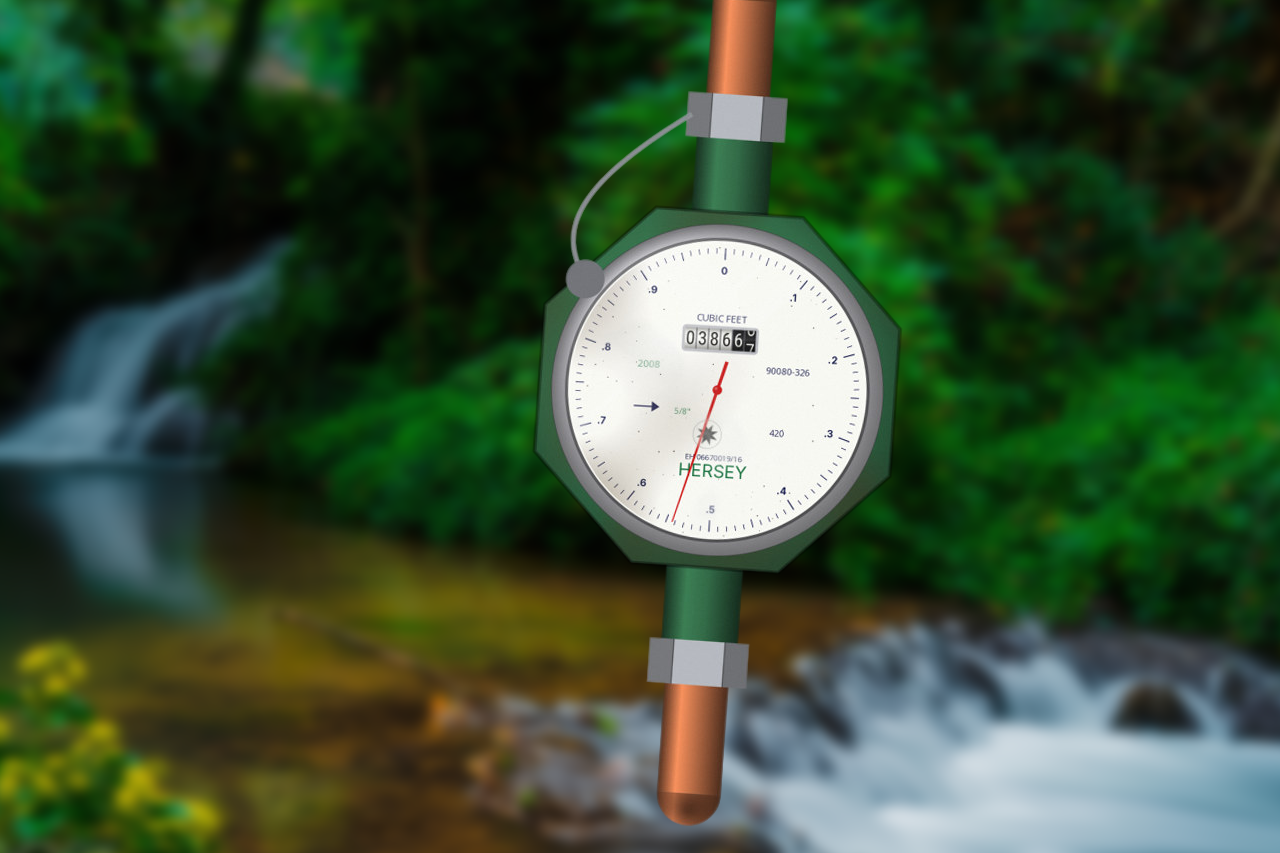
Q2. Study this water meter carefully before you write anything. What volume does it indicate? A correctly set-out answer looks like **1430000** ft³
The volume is **38666.54** ft³
